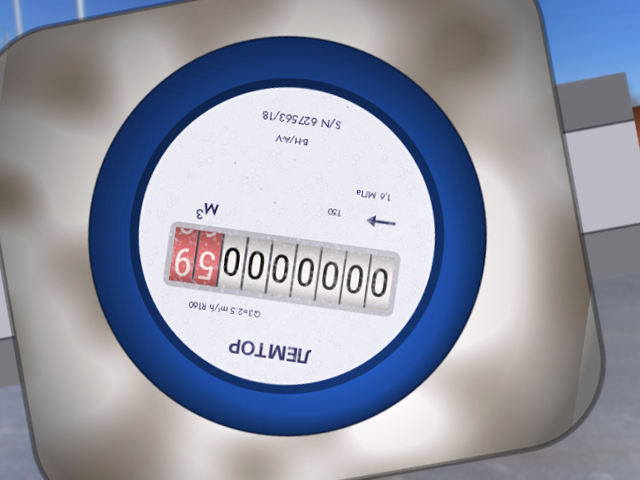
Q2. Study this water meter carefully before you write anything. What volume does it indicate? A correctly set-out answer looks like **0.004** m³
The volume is **0.59** m³
